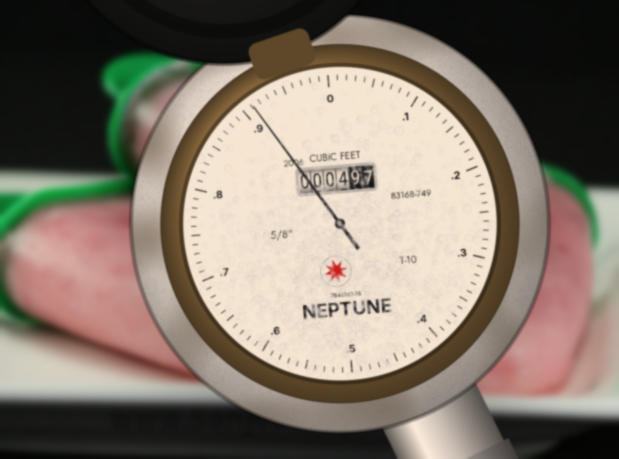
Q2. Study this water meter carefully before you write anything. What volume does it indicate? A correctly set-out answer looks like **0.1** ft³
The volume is **496.91** ft³
